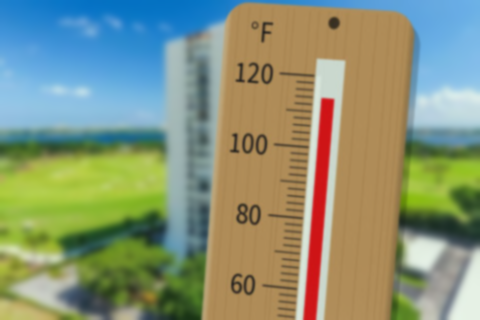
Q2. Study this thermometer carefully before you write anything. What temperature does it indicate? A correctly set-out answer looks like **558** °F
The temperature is **114** °F
